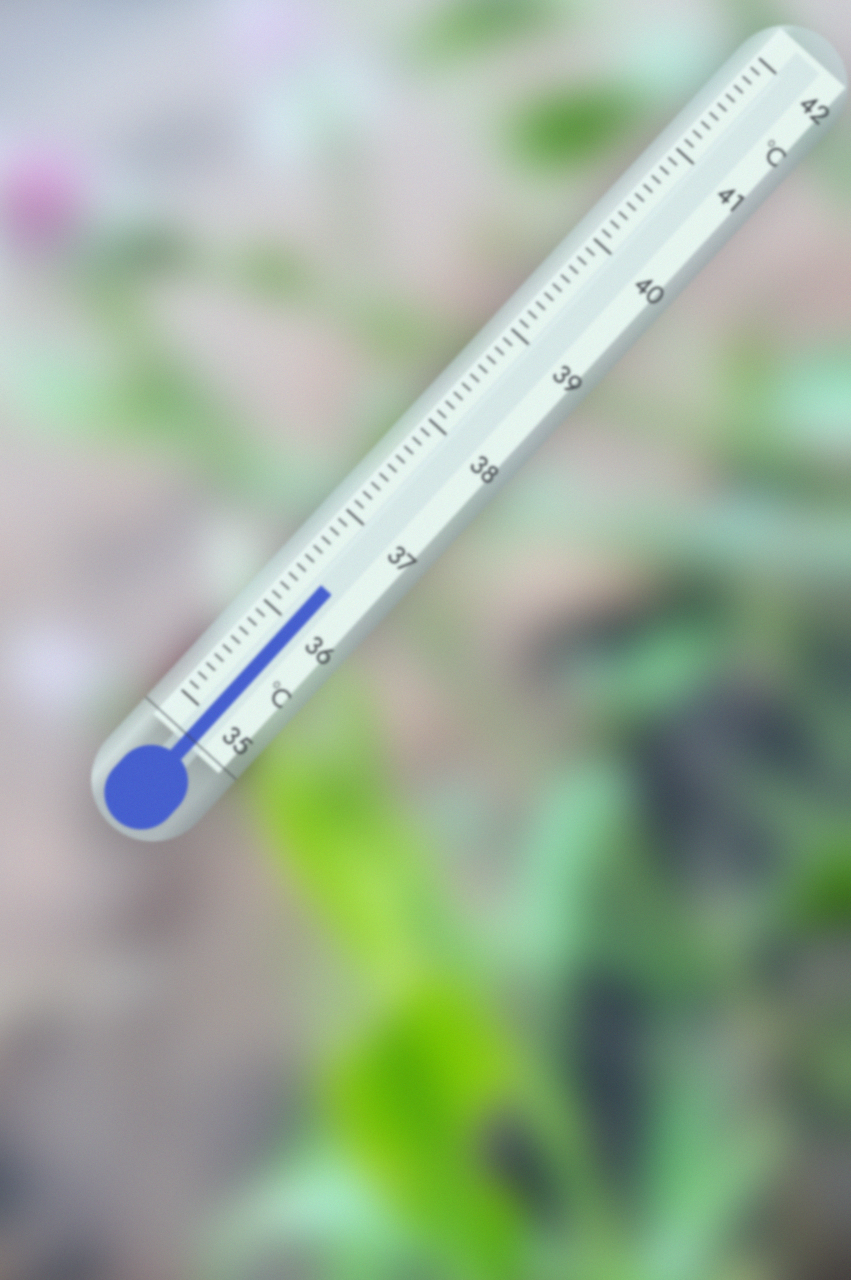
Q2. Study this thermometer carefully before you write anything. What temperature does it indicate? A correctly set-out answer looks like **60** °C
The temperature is **36.4** °C
